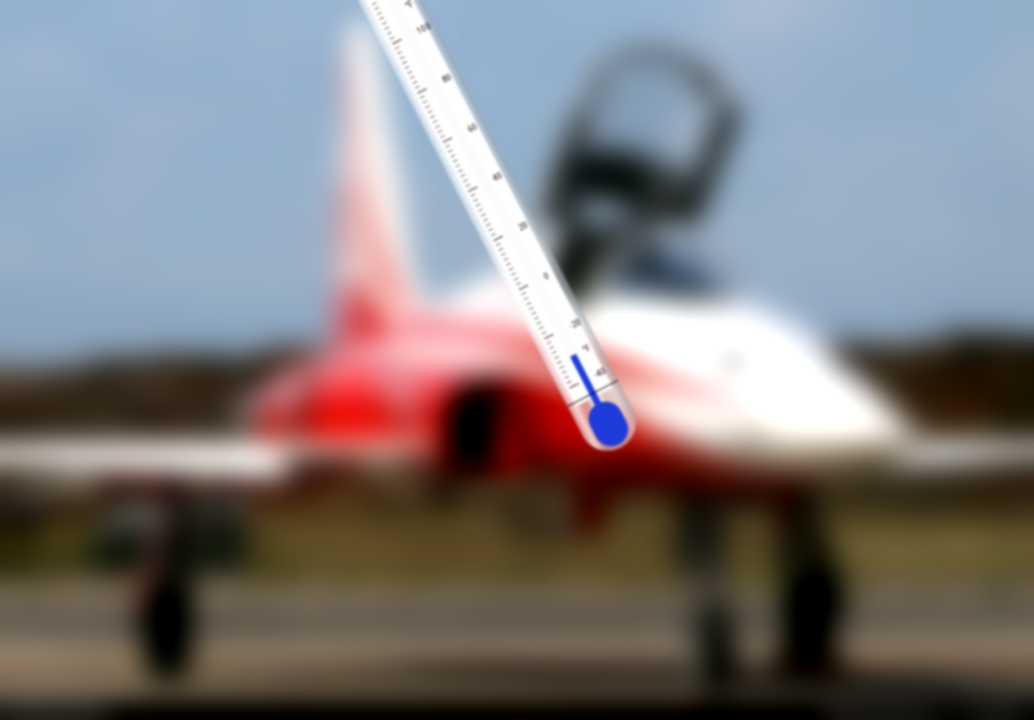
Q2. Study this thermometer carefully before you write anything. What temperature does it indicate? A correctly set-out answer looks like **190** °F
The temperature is **-30** °F
